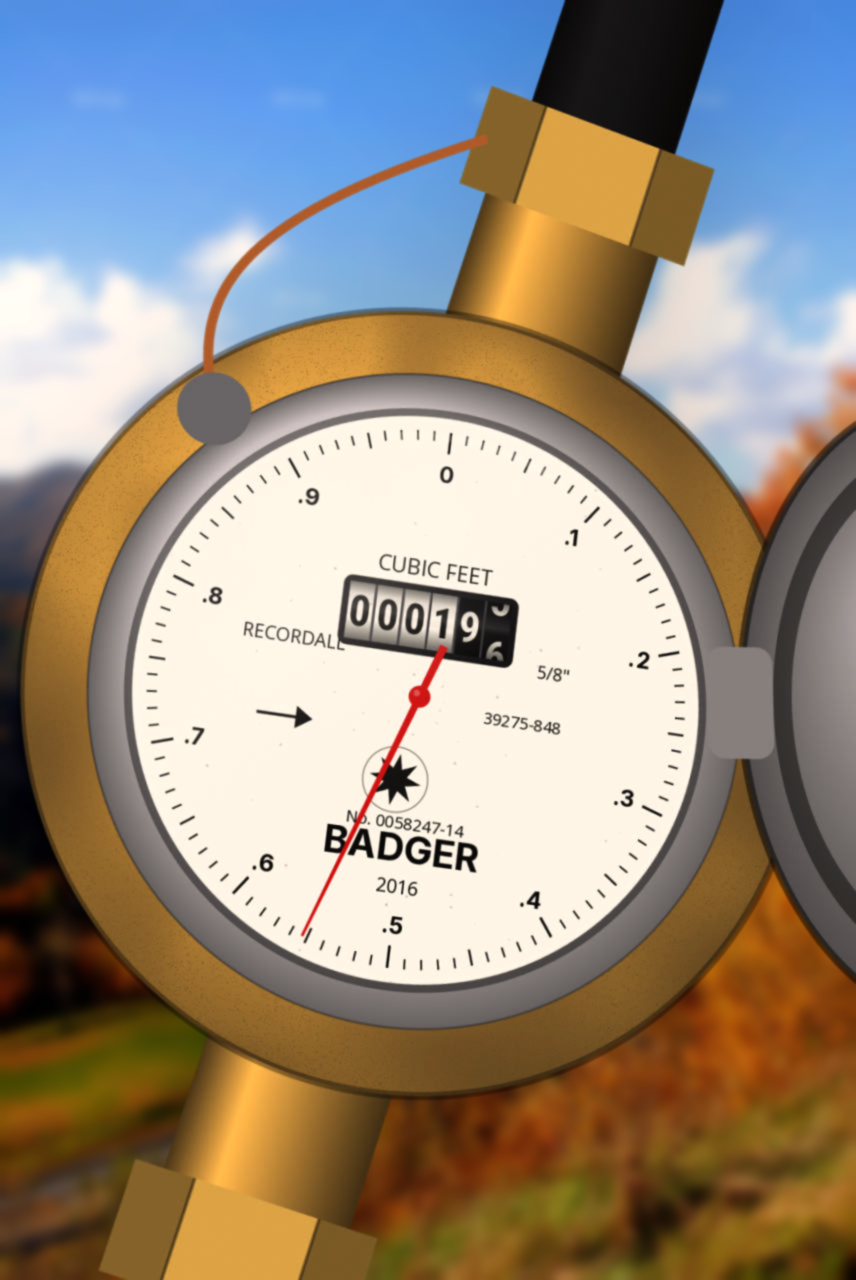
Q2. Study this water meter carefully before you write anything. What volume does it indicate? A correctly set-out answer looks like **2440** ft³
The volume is **195.55** ft³
